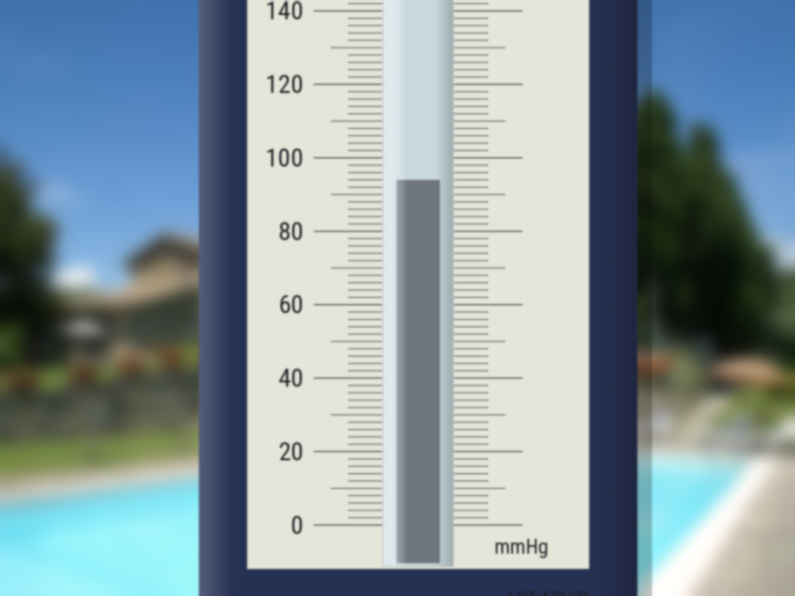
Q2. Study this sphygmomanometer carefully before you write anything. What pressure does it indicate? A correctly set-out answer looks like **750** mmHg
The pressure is **94** mmHg
